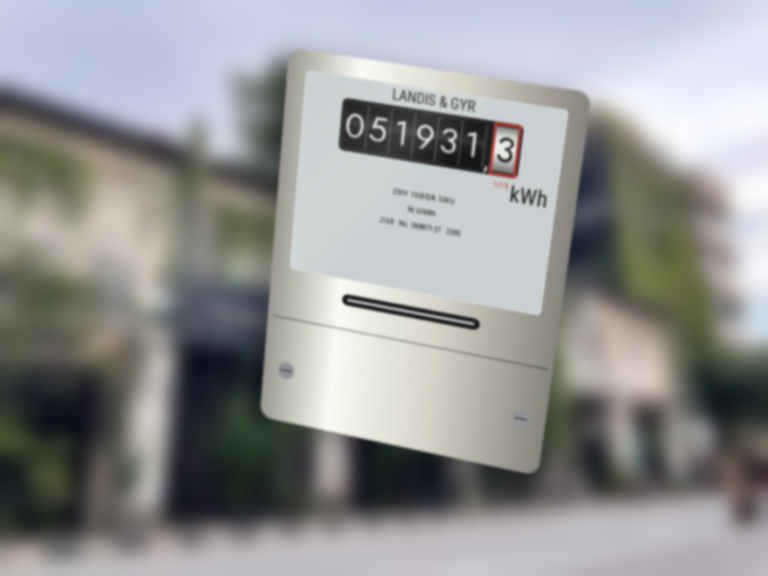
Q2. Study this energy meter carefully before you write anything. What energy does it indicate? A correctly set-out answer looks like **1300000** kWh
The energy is **51931.3** kWh
